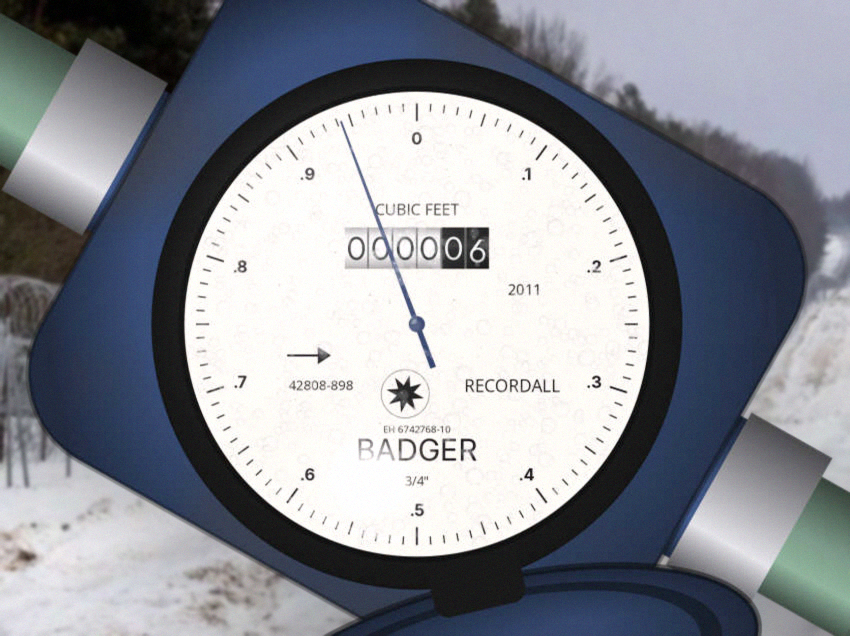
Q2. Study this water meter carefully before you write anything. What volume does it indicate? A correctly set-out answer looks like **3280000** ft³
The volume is **5.94** ft³
